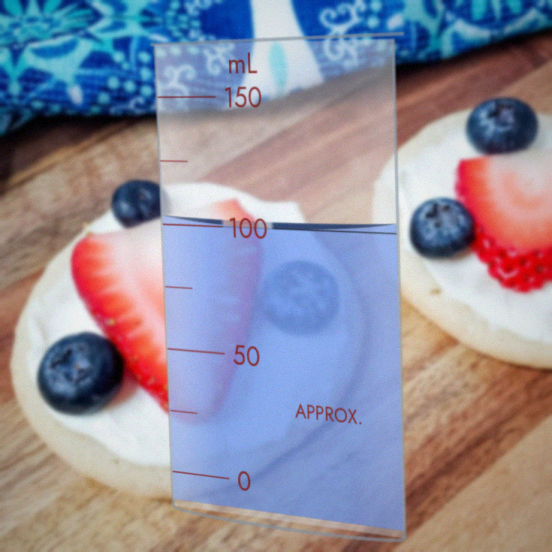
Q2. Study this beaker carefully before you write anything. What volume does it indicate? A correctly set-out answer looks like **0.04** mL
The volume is **100** mL
